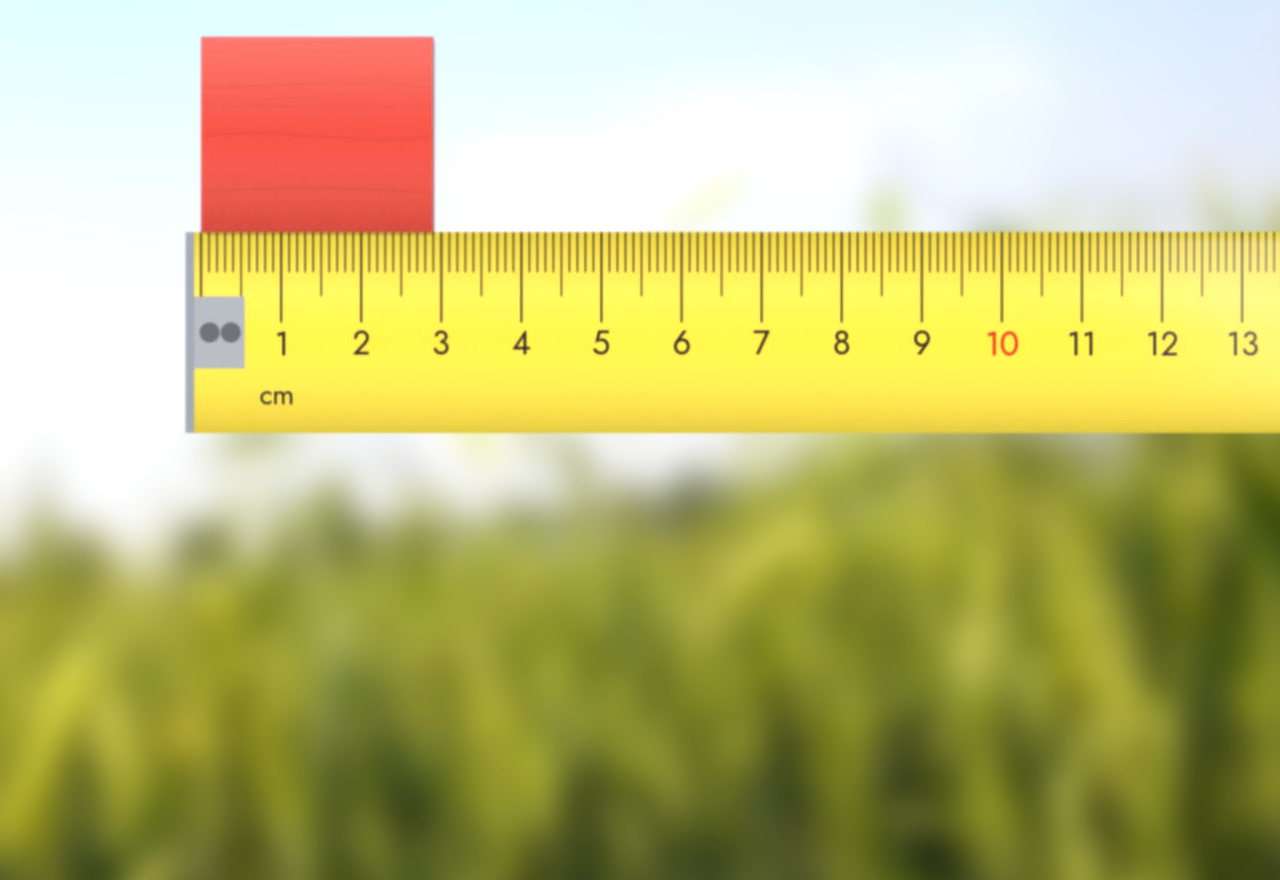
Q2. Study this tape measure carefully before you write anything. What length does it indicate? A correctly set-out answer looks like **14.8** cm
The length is **2.9** cm
